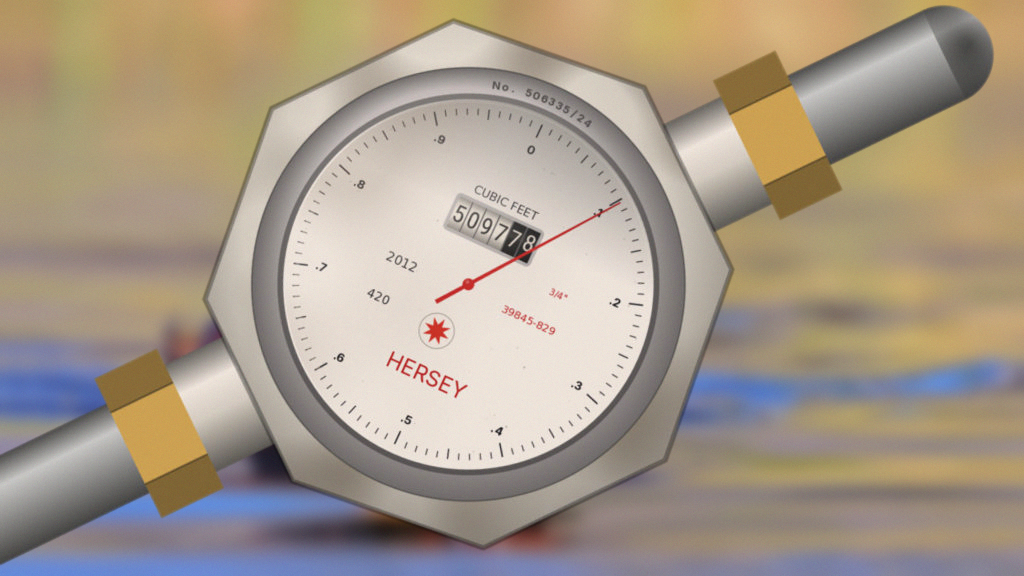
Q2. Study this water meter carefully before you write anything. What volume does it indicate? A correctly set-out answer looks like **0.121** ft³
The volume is **509778.10** ft³
